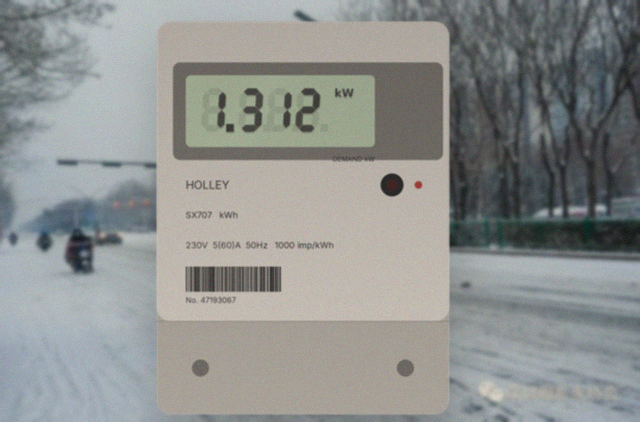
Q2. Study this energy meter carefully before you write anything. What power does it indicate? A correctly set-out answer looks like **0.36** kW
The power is **1.312** kW
